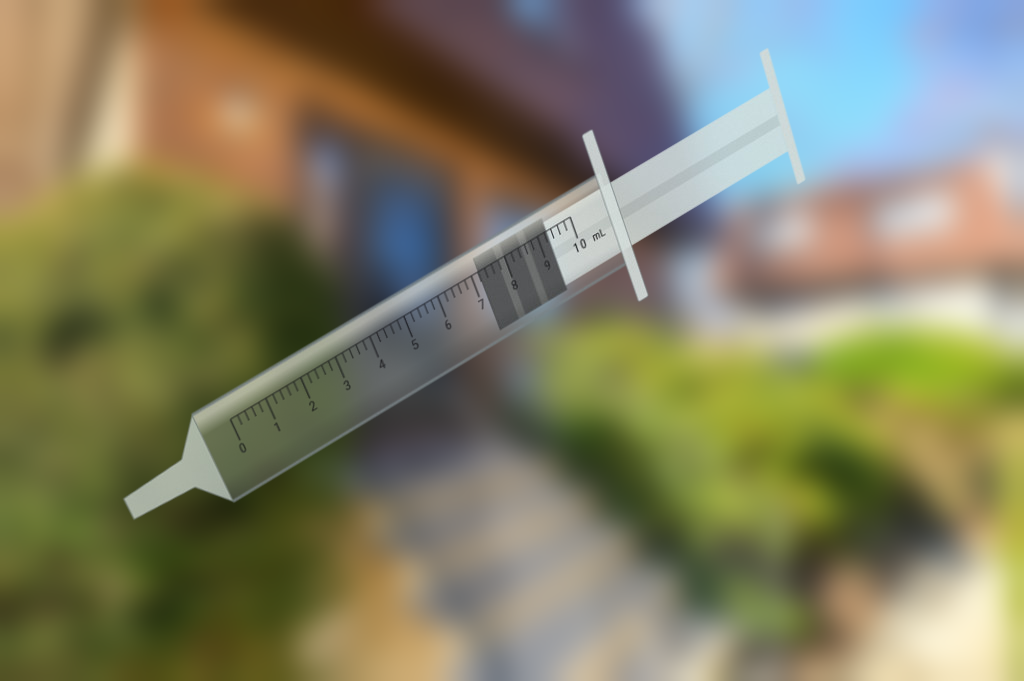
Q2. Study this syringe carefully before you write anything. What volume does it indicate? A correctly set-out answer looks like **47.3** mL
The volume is **7.2** mL
